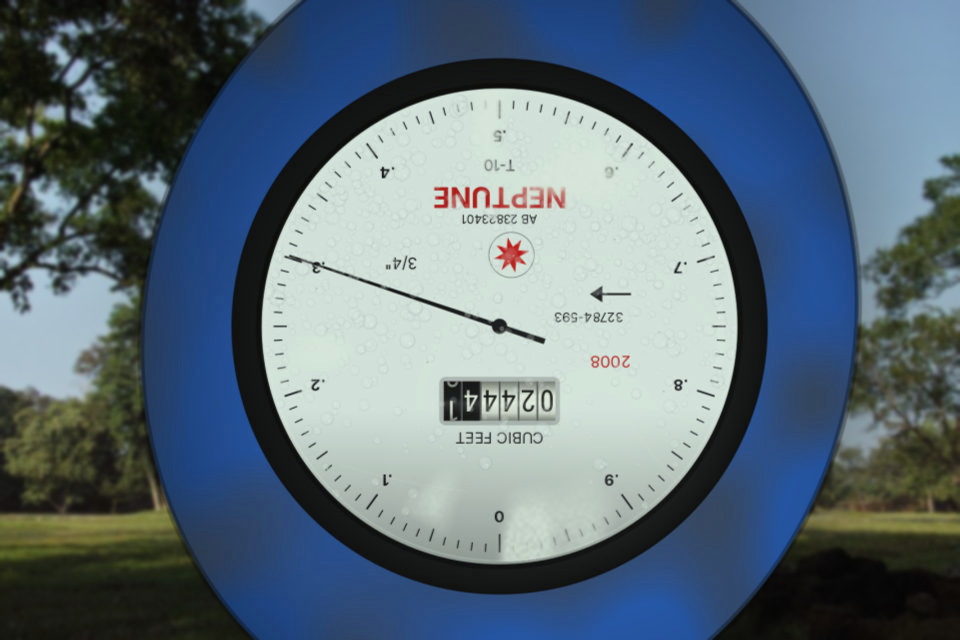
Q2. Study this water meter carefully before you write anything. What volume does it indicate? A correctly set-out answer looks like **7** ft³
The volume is **24441.30** ft³
